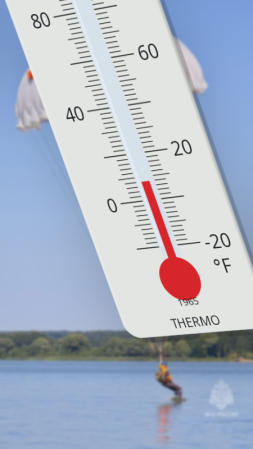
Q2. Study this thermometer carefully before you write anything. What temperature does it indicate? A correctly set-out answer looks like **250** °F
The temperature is **8** °F
